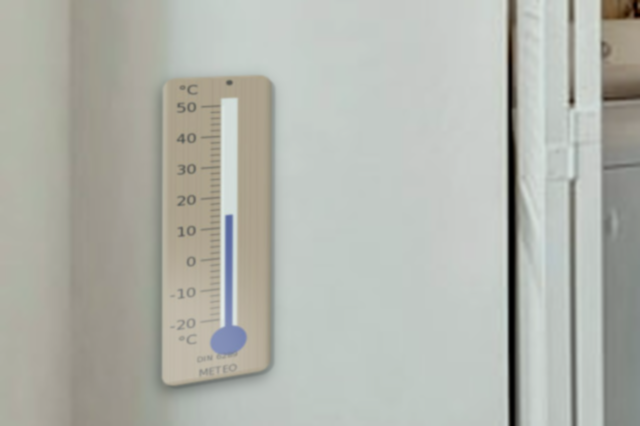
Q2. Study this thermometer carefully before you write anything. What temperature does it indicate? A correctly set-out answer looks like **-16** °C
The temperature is **14** °C
